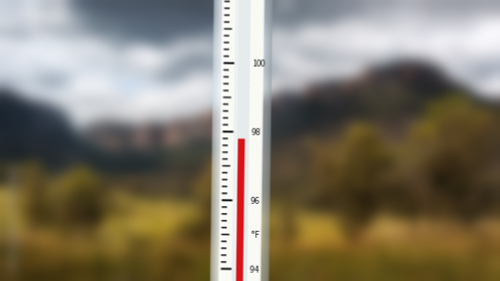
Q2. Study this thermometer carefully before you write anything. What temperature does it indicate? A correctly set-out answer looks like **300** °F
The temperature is **97.8** °F
